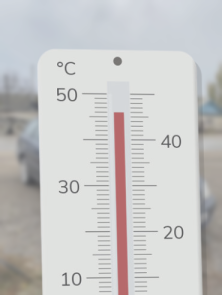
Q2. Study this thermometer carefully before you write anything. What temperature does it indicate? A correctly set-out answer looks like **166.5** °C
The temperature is **46** °C
